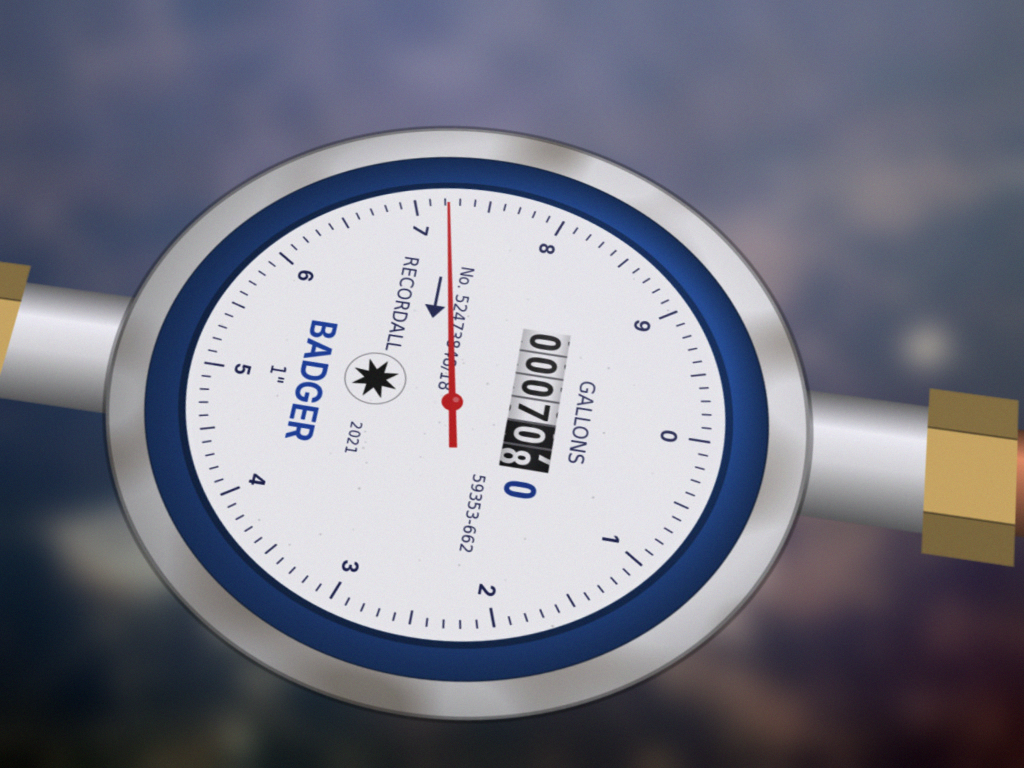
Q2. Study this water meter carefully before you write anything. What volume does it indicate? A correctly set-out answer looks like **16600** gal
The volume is **7077.2** gal
